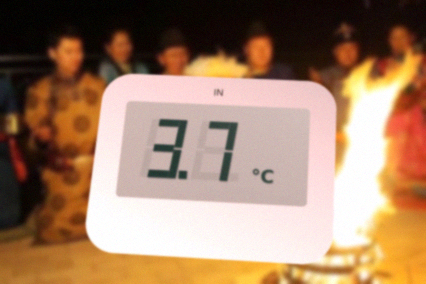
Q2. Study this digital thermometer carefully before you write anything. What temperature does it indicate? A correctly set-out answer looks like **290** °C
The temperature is **3.7** °C
